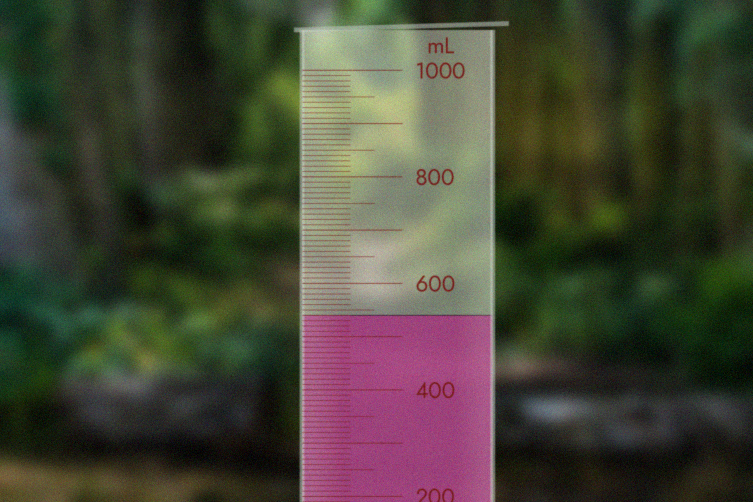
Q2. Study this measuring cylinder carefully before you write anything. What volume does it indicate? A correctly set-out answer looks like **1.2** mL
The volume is **540** mL
